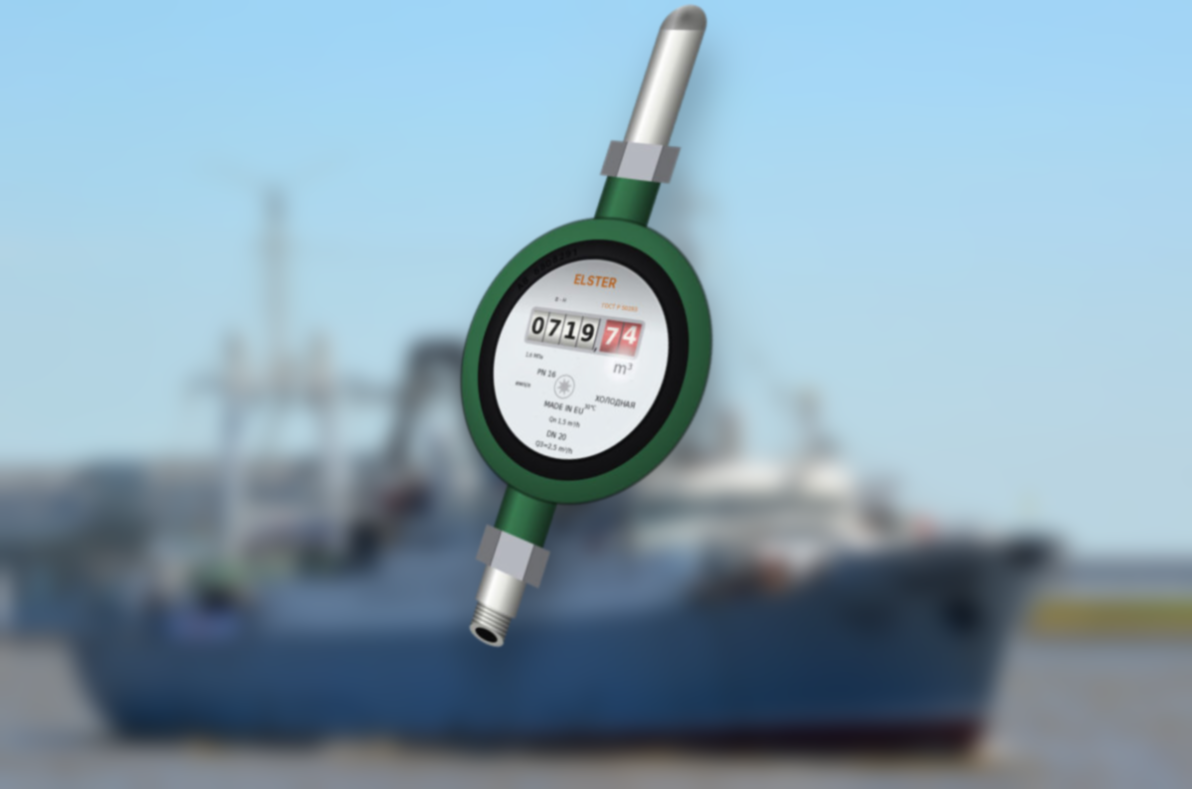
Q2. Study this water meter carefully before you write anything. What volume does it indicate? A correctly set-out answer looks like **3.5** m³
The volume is **719.74** m³
